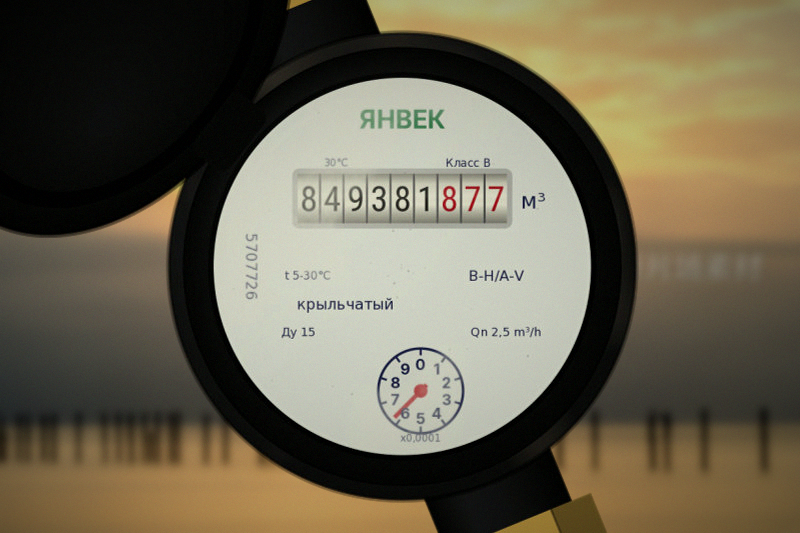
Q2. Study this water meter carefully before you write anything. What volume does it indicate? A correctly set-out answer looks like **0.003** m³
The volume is **849381.8776** m³
